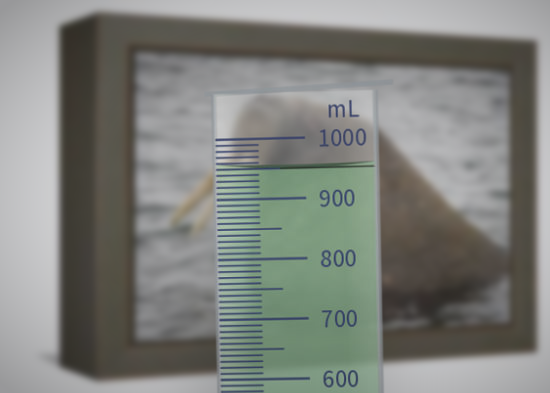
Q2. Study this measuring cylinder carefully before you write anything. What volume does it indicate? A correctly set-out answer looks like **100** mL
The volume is **950** mL
